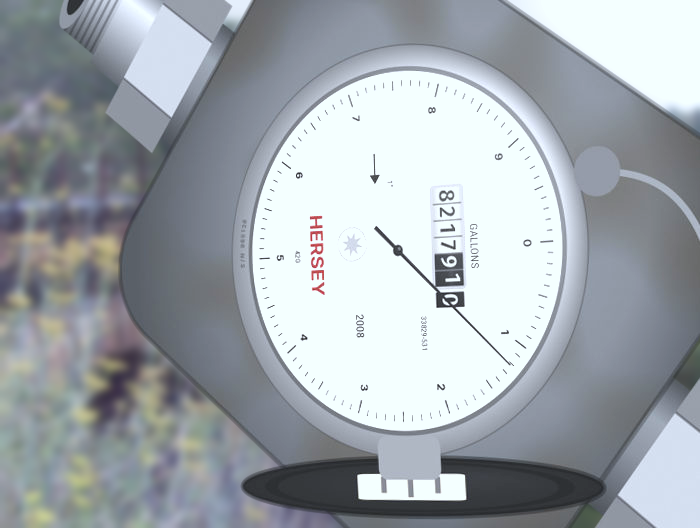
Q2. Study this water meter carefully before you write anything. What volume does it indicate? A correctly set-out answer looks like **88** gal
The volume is **8217911.2** gal
